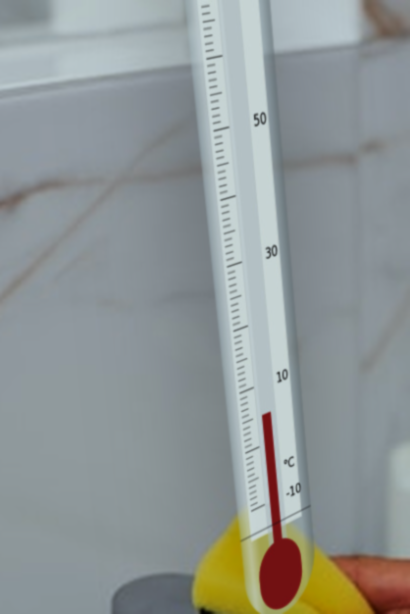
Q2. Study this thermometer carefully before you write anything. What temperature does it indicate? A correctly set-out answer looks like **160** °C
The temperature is **5** °C
